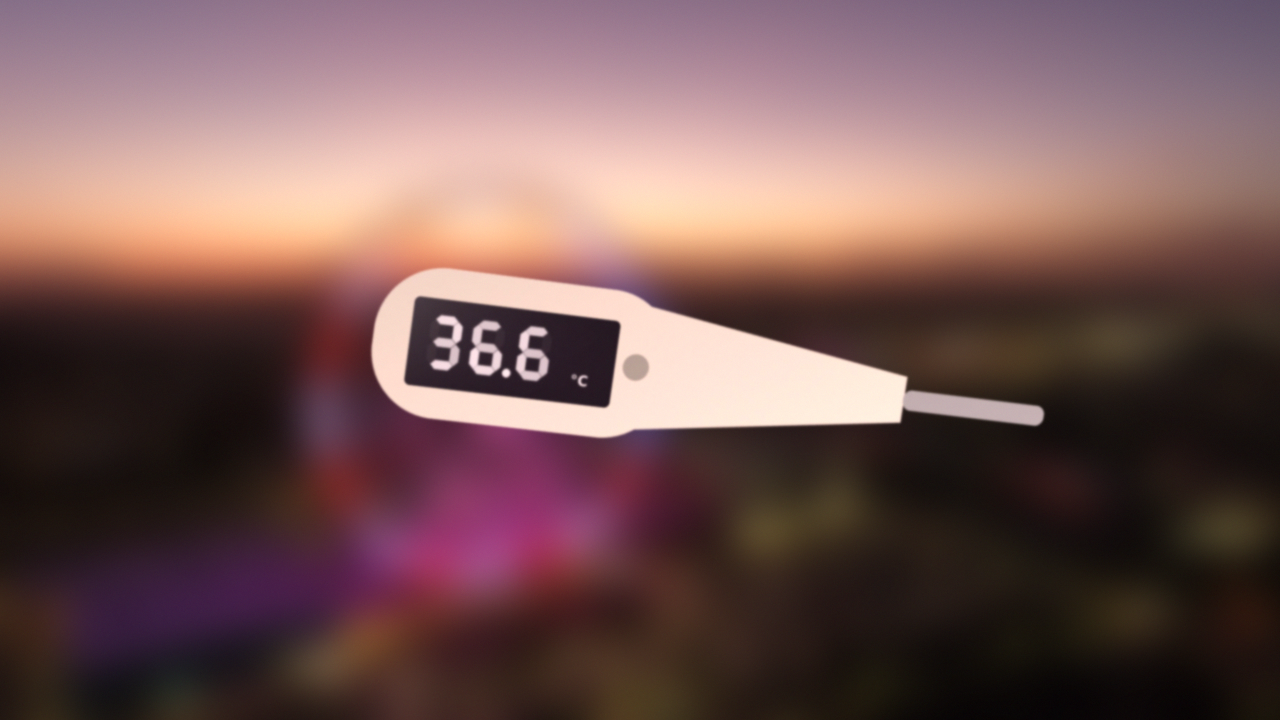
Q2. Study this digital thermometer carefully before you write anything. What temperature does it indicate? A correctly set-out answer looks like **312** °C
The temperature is **36.6** °C
